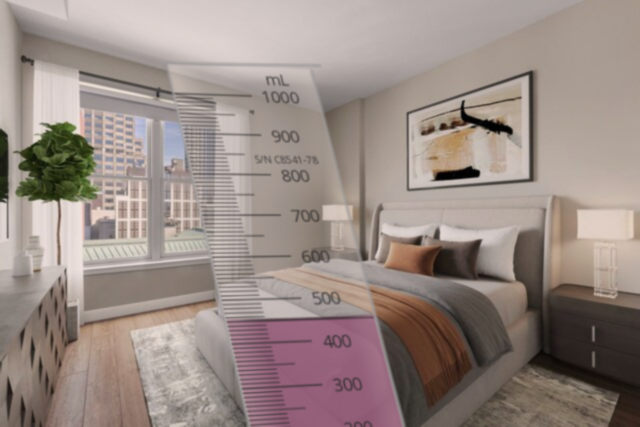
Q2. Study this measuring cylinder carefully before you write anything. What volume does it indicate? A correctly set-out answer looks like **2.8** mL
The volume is **450** mL
